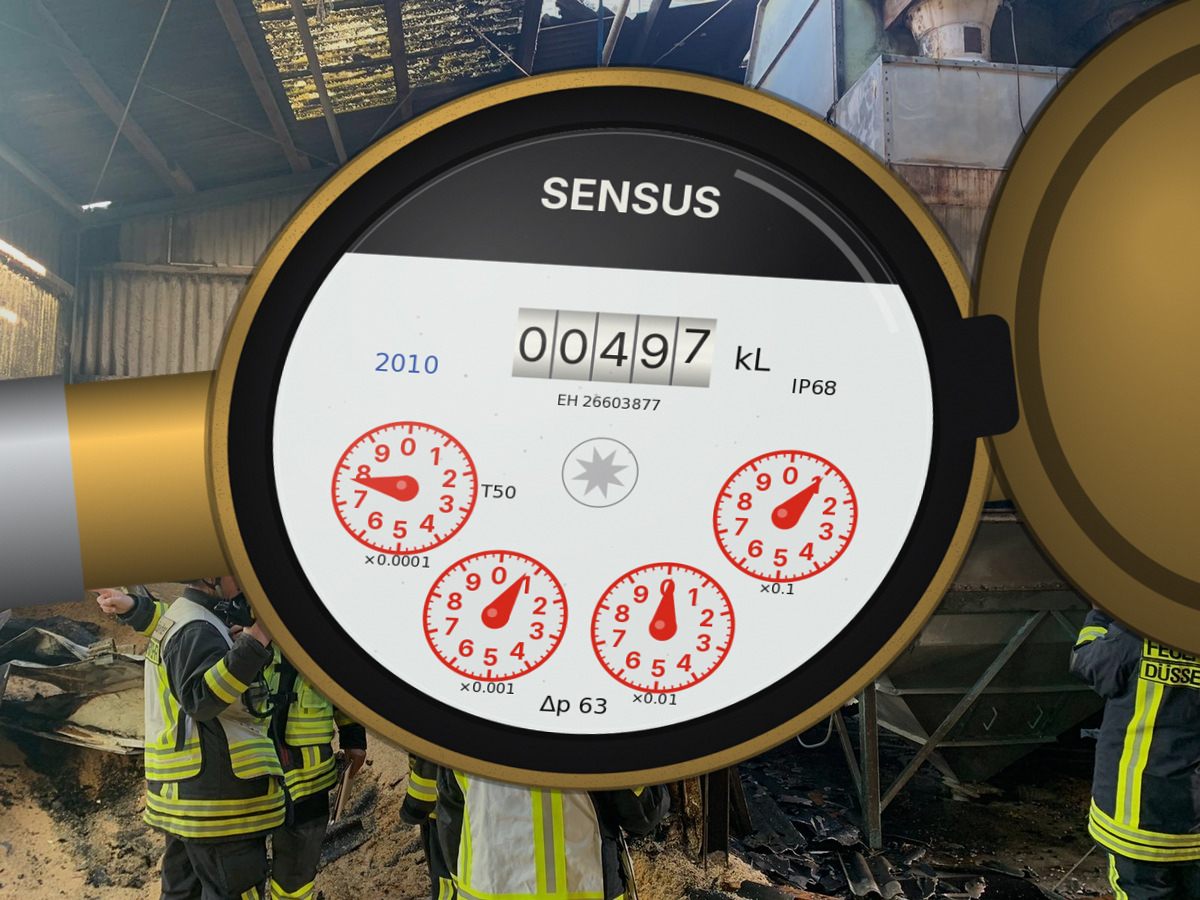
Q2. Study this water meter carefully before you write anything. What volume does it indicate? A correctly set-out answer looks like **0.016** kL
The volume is **497.1007** kL
